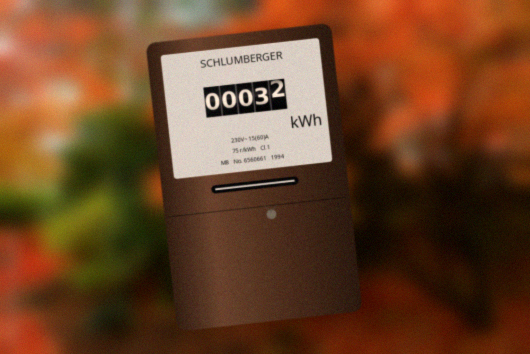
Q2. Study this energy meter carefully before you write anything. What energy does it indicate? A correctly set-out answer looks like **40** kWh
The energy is **32** kWh
